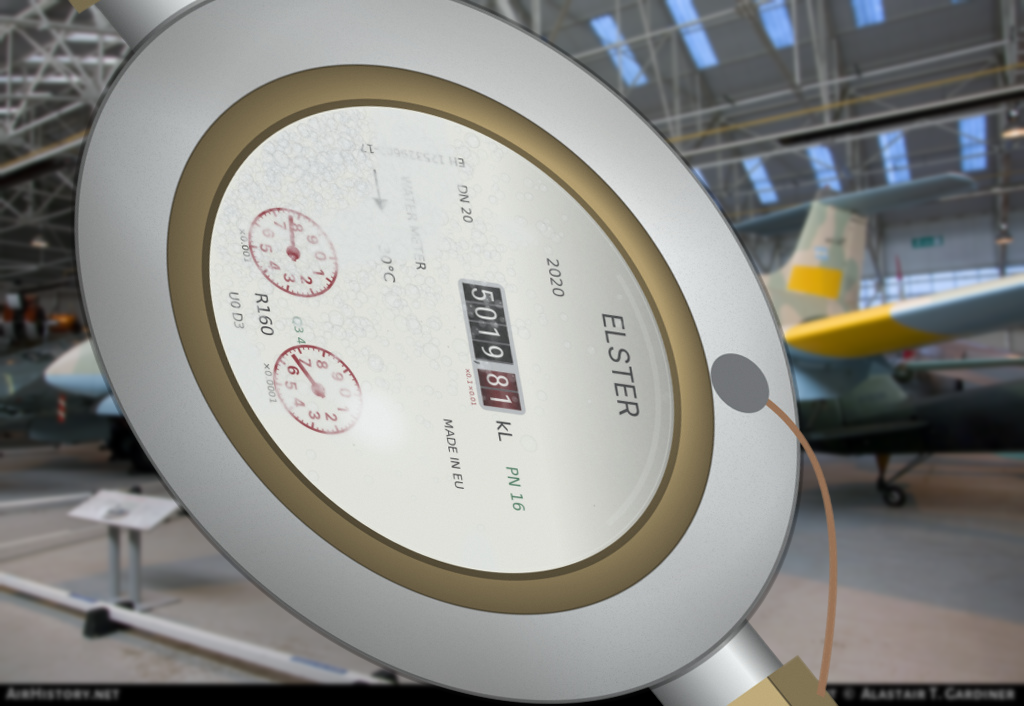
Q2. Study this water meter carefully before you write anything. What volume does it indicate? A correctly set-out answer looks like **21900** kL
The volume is **5019.8176** kL
